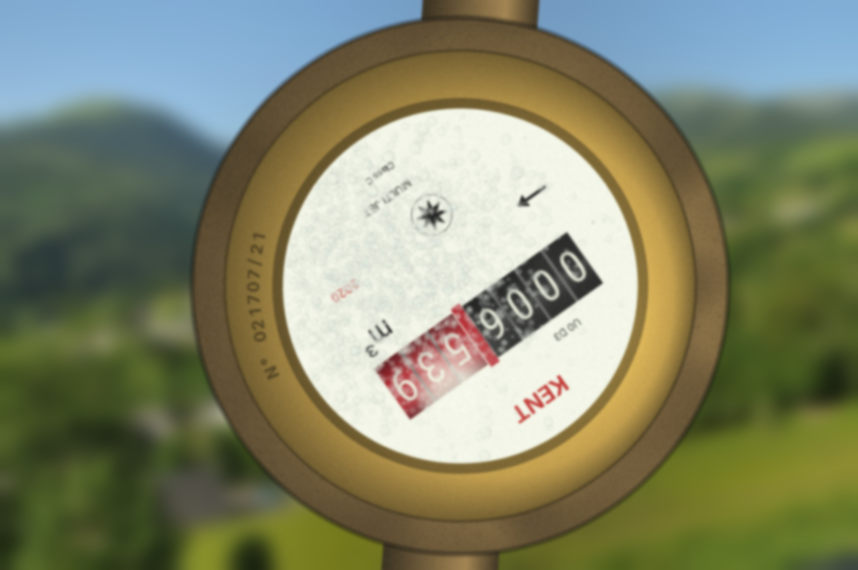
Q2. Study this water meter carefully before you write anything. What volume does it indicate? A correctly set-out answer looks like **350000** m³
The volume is **6.539** m³
